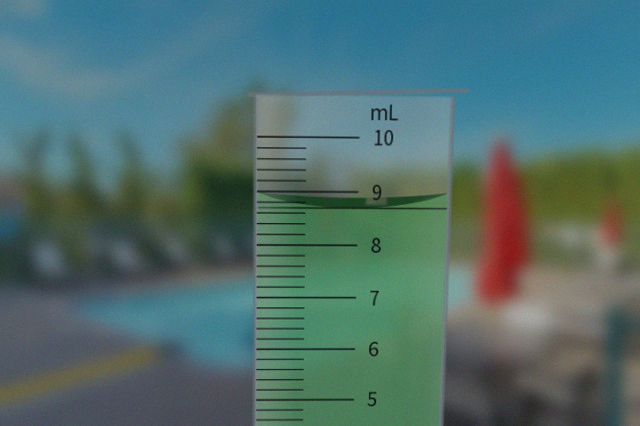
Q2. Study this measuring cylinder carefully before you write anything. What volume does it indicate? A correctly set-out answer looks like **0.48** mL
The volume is **8.7** mL
